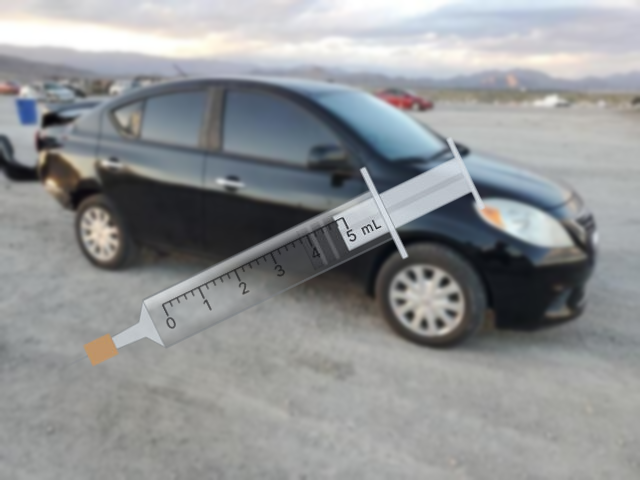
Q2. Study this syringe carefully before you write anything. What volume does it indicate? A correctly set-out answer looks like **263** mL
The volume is **3.8** mL
